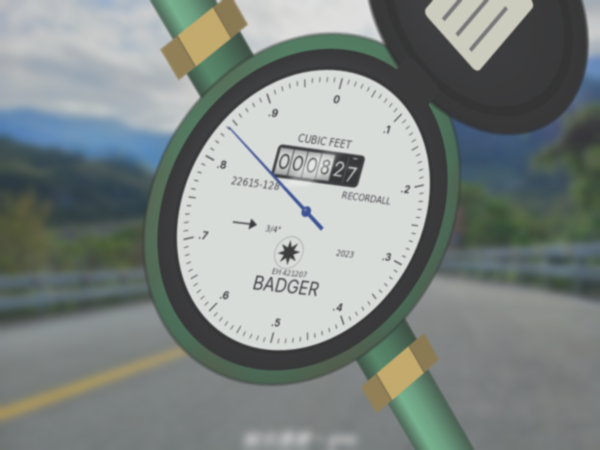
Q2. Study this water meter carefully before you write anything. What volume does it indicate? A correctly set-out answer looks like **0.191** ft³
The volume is **826.84** ft³
